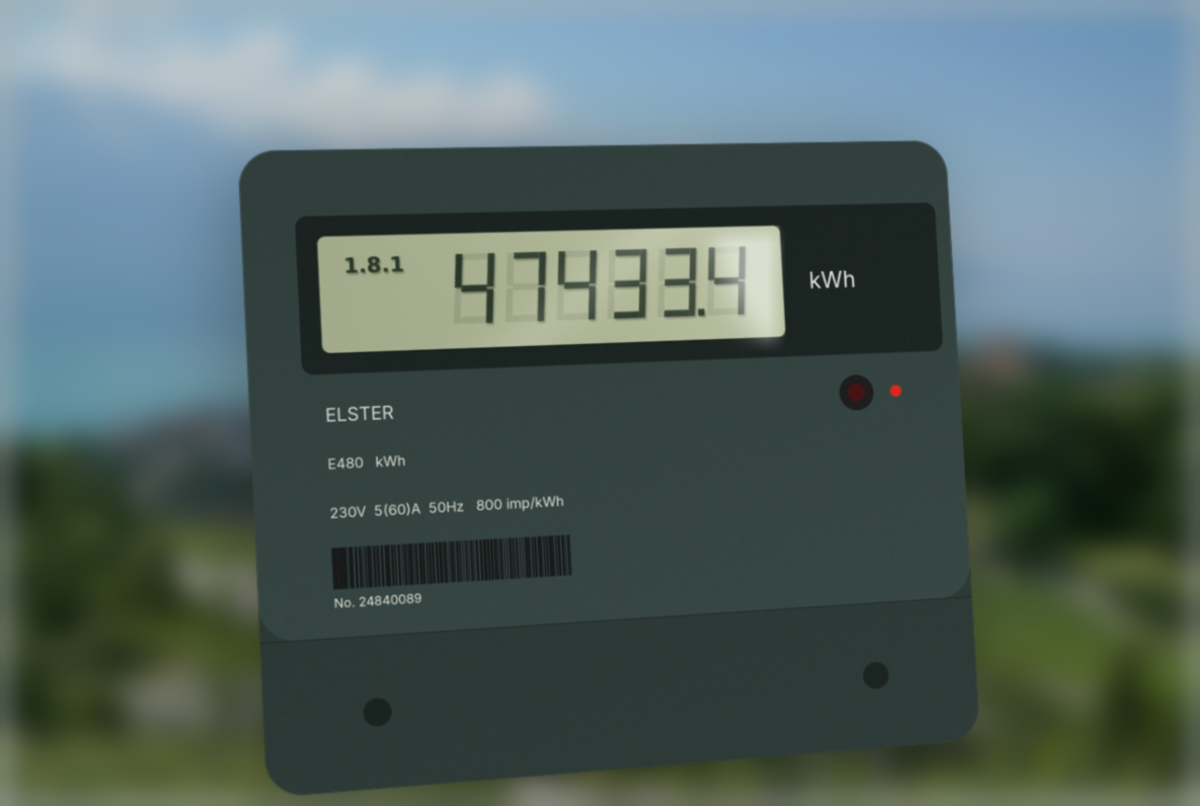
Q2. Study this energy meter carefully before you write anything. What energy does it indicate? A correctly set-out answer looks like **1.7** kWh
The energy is **47433.4** kWh
